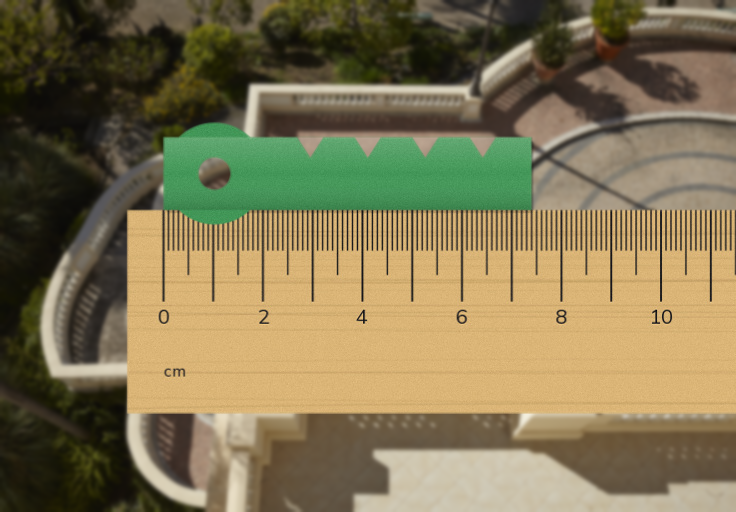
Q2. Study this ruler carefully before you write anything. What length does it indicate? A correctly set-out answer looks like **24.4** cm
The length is **7.4** cm
